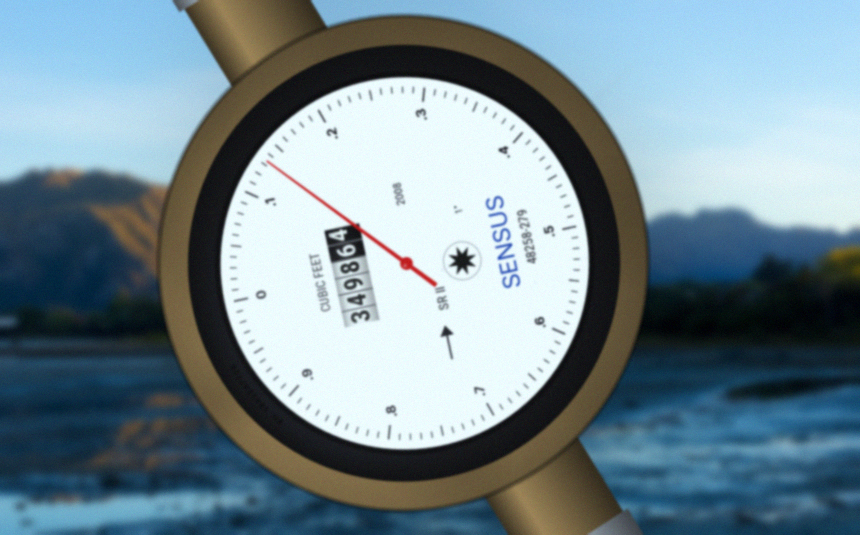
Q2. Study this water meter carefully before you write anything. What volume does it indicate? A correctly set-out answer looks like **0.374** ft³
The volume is **349864.13** ft³
